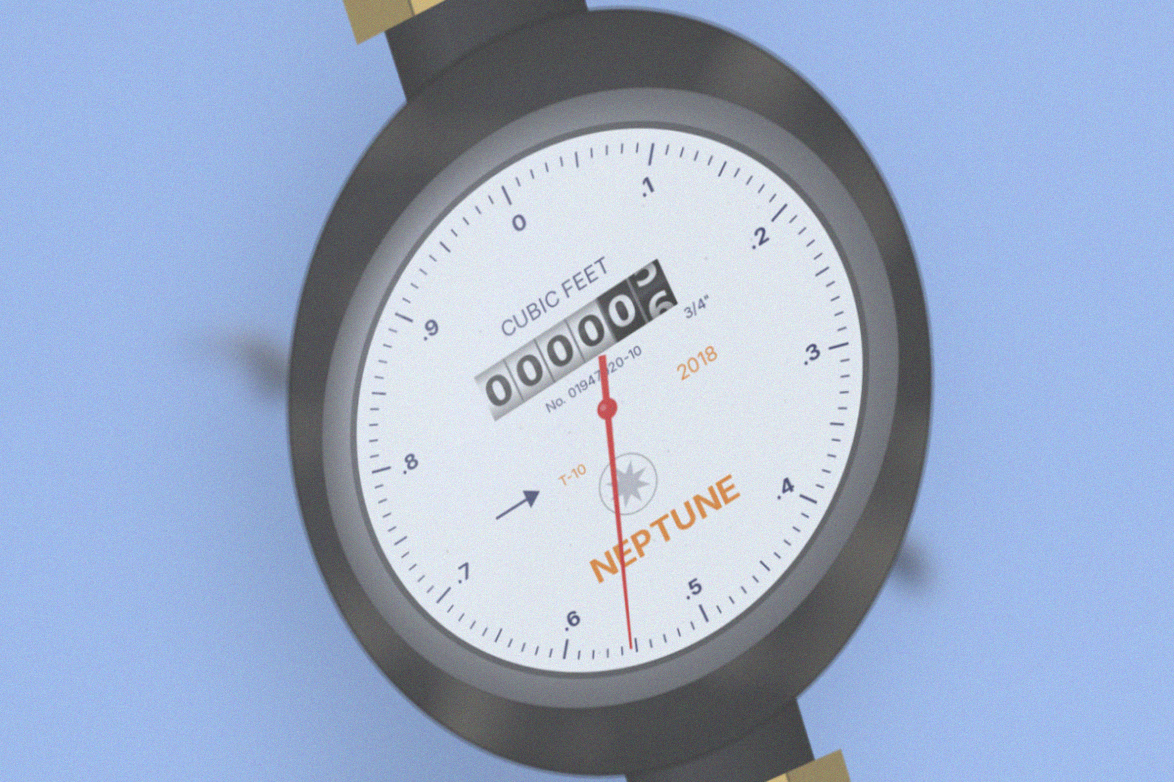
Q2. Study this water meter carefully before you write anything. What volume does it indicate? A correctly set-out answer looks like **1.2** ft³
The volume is **5.55** ft³
